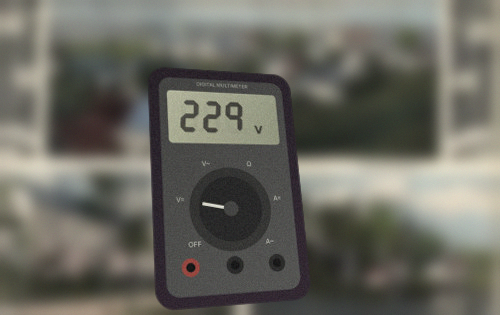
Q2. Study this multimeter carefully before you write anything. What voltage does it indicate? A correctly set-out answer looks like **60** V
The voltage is **229** V
